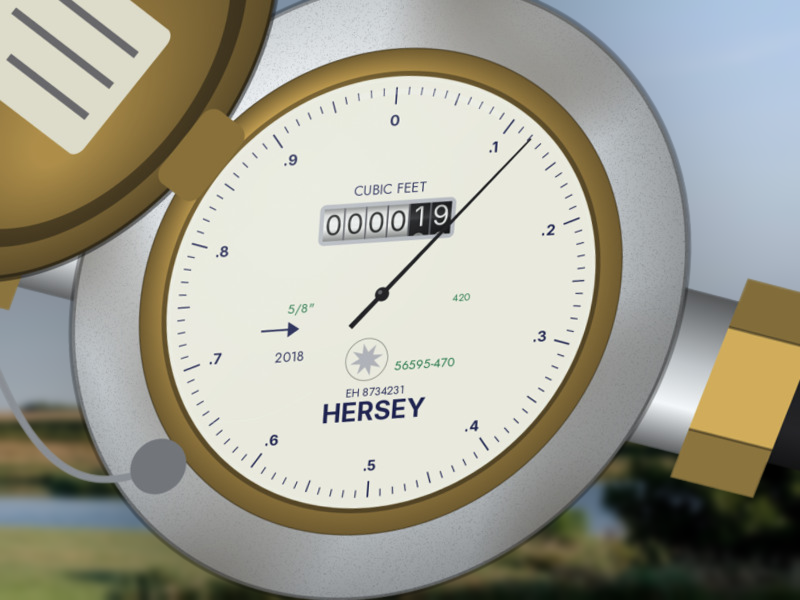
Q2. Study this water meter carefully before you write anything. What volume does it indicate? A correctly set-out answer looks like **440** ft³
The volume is **19.12** ft³
